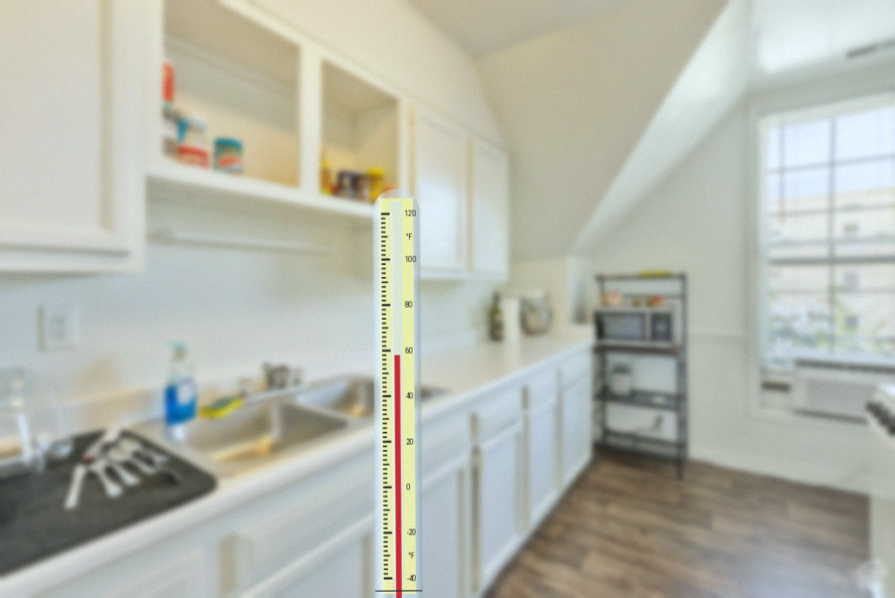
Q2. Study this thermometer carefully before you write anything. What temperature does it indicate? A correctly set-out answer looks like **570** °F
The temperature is **58** °F
